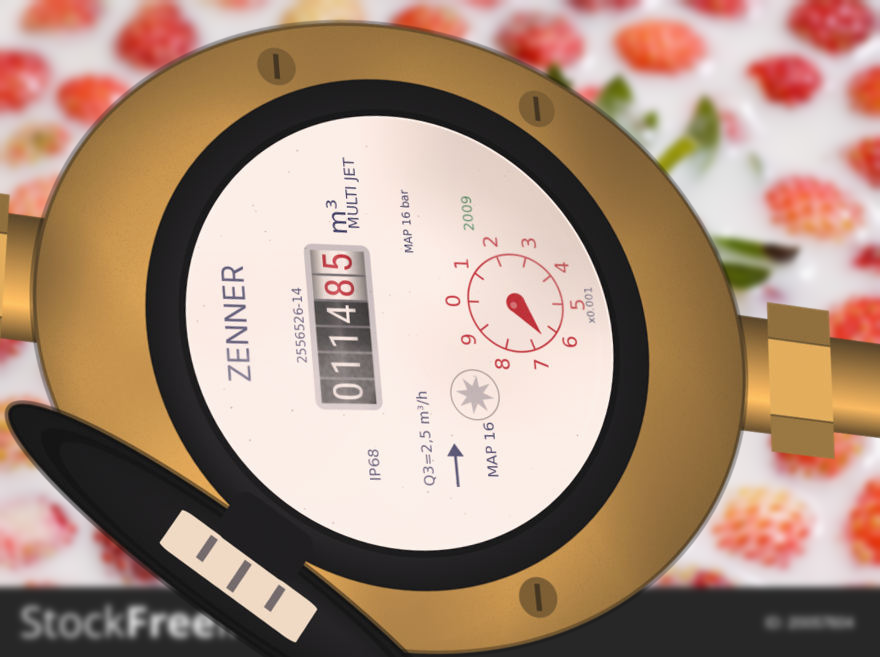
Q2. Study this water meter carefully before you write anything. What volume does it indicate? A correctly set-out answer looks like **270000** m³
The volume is **114.856** m³
